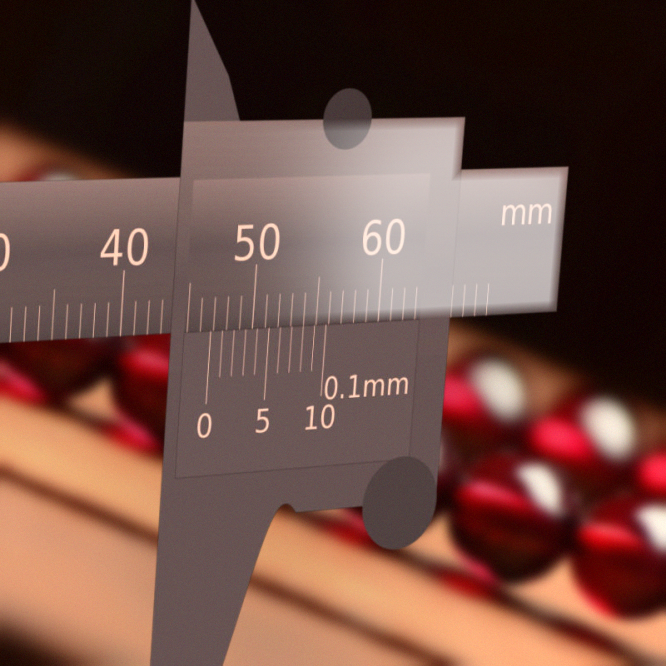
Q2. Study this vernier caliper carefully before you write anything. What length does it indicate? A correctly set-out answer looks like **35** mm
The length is **46.8** mm
